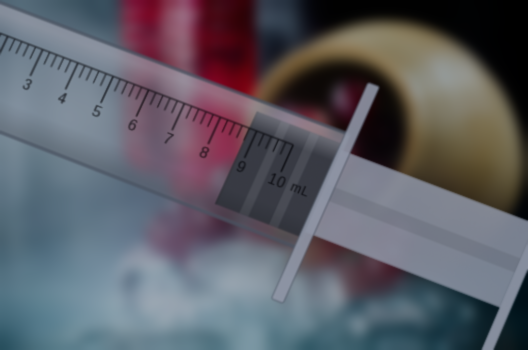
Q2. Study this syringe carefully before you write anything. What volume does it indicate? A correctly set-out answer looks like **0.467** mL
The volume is **8.8** mL
